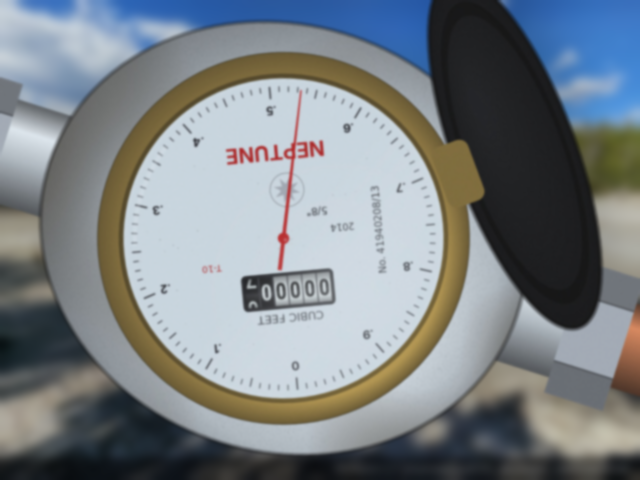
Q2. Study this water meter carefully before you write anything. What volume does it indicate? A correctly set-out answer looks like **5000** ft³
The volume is **6.53** ft³
